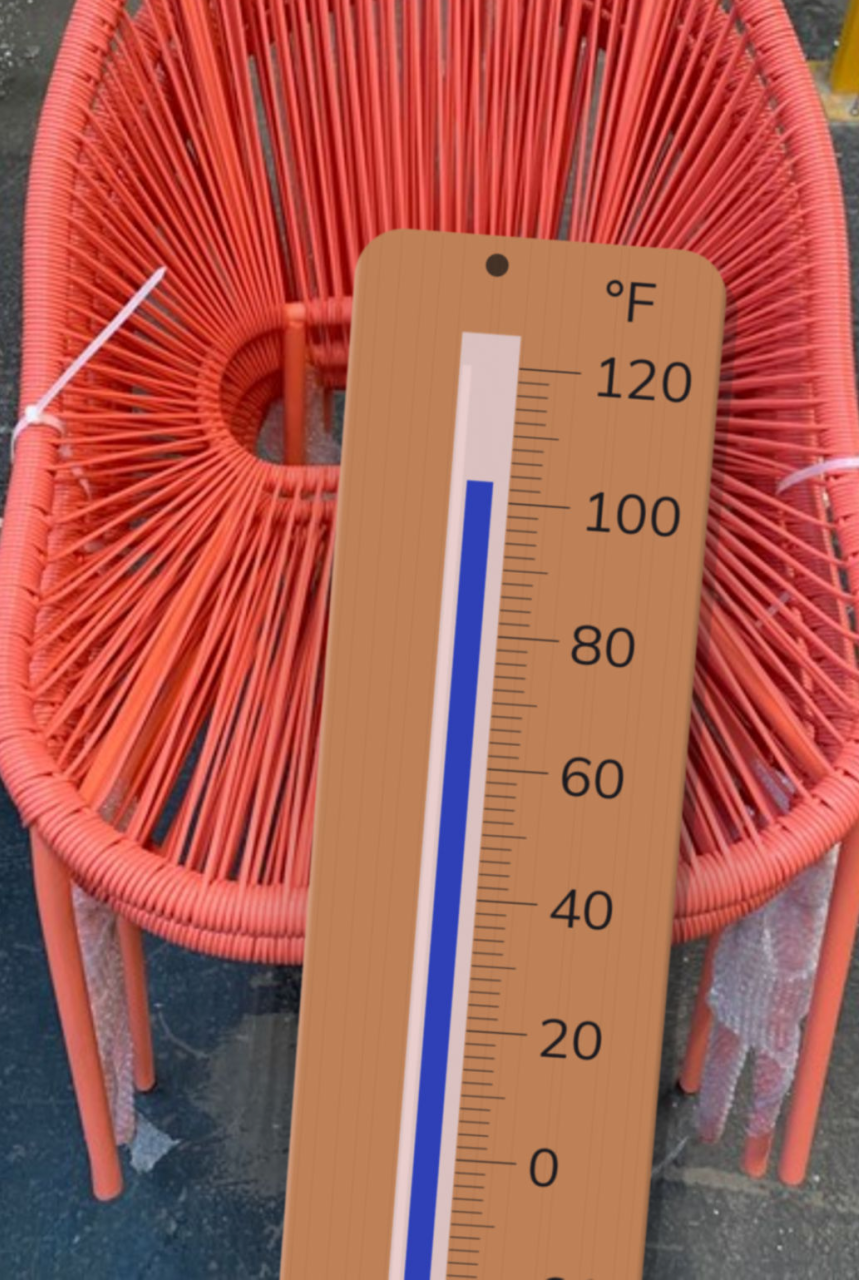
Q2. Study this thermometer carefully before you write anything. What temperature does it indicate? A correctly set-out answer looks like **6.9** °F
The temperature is **103** °F
